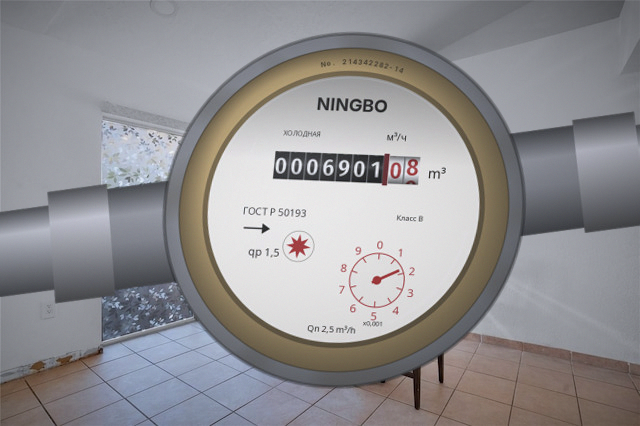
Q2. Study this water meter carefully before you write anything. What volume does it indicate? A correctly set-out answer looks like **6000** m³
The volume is **6901.081** m³
